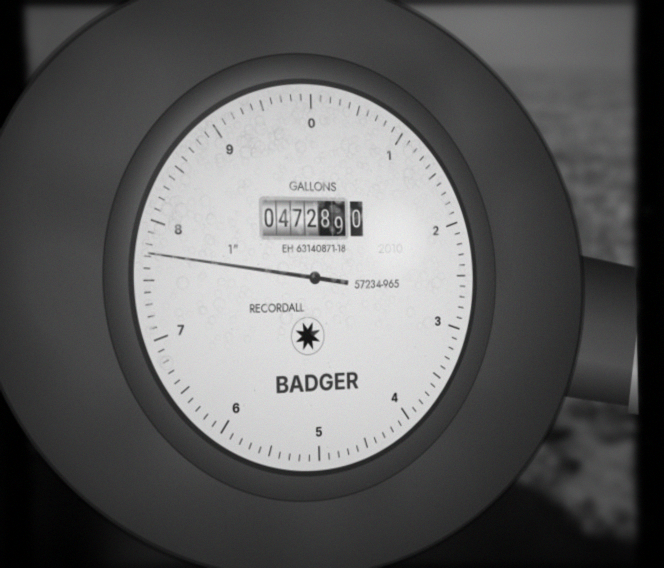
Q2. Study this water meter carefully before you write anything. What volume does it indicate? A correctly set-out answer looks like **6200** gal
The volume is **472887.7** gal
